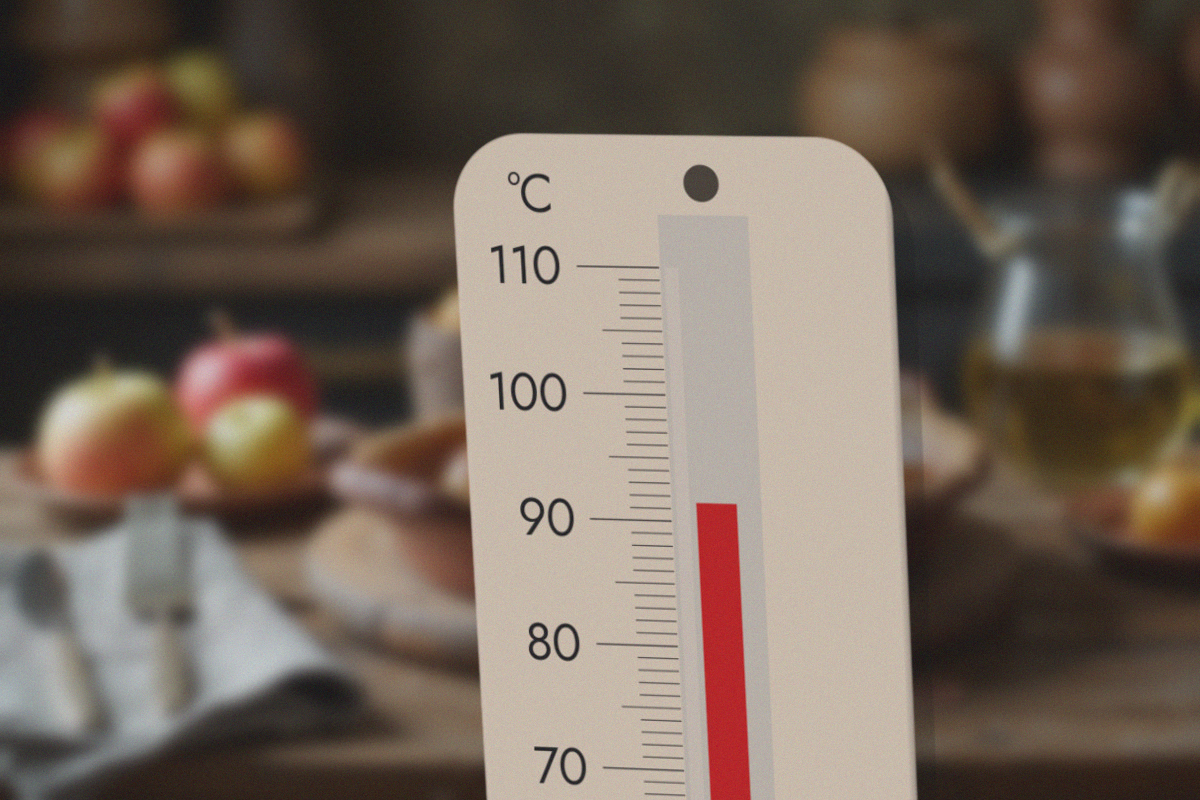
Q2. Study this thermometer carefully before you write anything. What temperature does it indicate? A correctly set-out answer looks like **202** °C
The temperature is **91.5** °C
